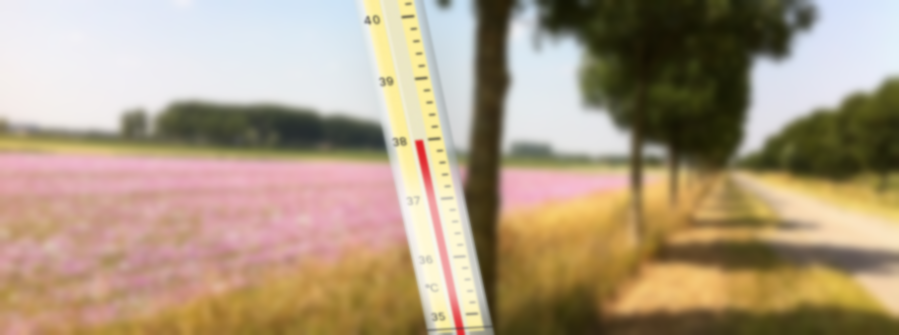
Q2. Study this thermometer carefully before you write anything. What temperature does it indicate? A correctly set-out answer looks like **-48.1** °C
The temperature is **38** °C
